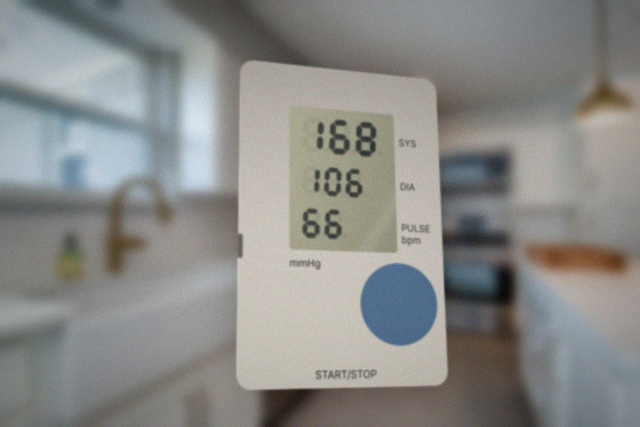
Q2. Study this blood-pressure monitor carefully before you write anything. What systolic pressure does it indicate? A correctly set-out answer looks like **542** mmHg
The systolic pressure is **168** mmHg
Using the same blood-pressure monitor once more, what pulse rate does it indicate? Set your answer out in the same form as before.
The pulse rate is **66** bpm
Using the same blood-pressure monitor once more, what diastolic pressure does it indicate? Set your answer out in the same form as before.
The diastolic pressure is **106** mmHg
